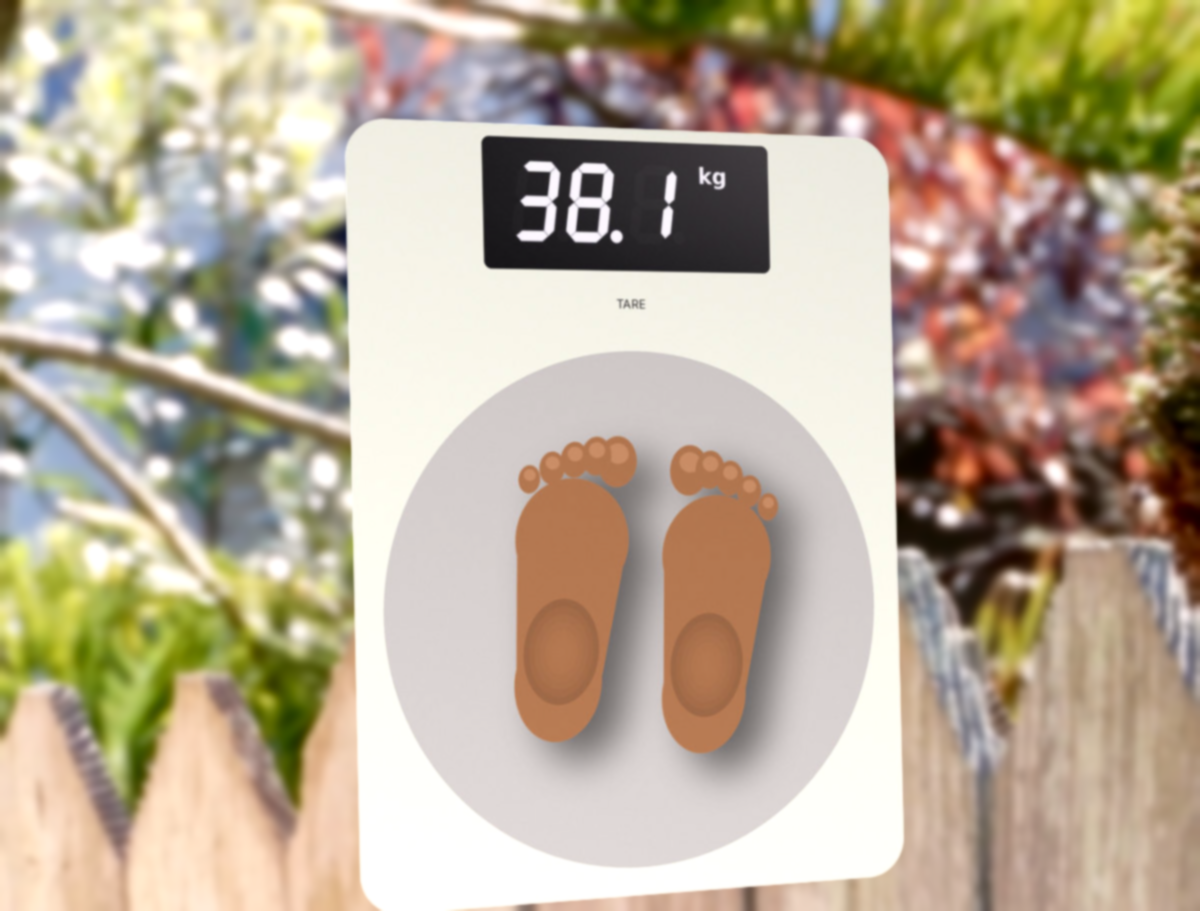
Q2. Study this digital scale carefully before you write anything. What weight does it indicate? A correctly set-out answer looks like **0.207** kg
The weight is **38.1** kg
